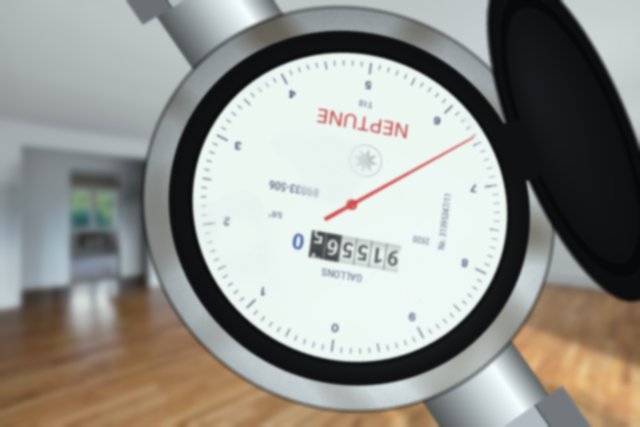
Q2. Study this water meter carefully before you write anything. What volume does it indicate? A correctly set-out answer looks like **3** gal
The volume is **9155646.4** gal
